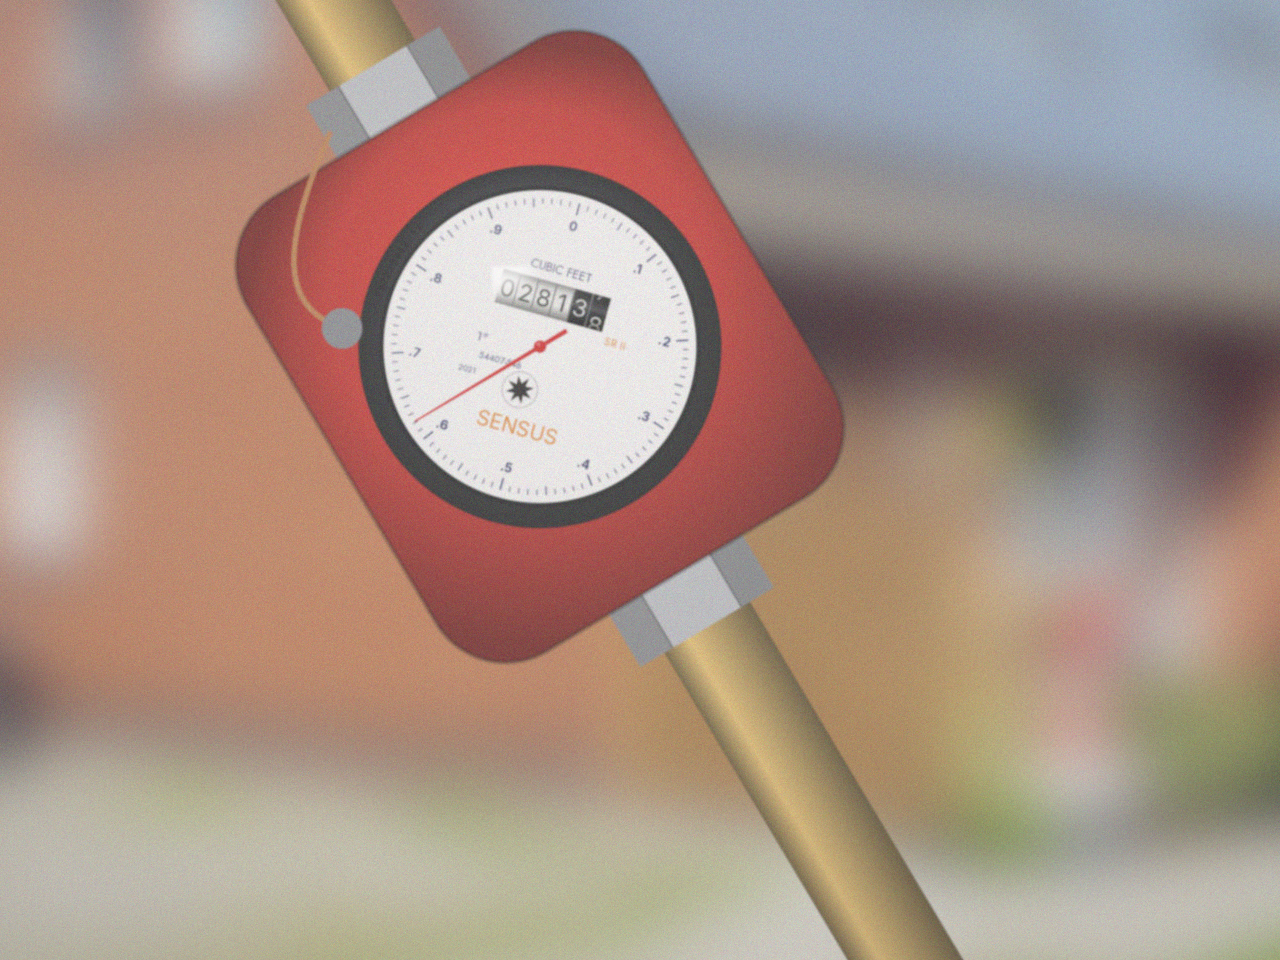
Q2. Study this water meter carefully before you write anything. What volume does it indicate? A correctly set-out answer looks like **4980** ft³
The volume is **28137.62** ft³
